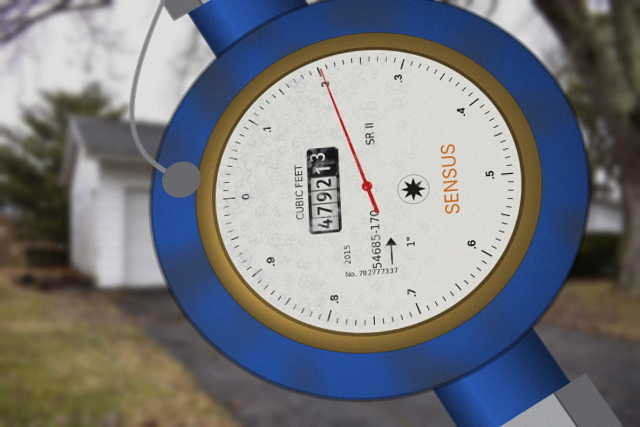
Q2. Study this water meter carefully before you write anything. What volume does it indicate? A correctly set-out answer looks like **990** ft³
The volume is **479213.20** ft³
